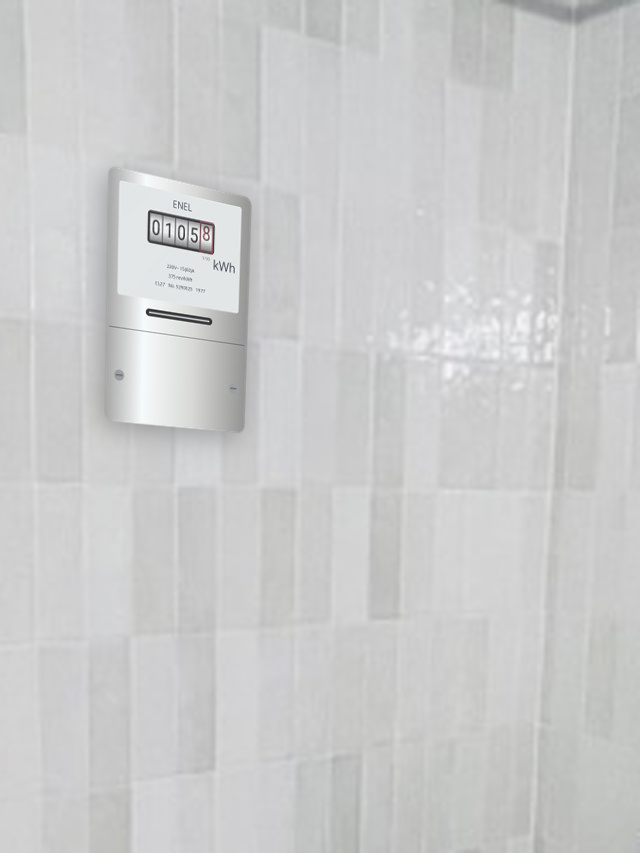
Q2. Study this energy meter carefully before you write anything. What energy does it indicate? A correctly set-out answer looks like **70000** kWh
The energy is **105.8** kWh
